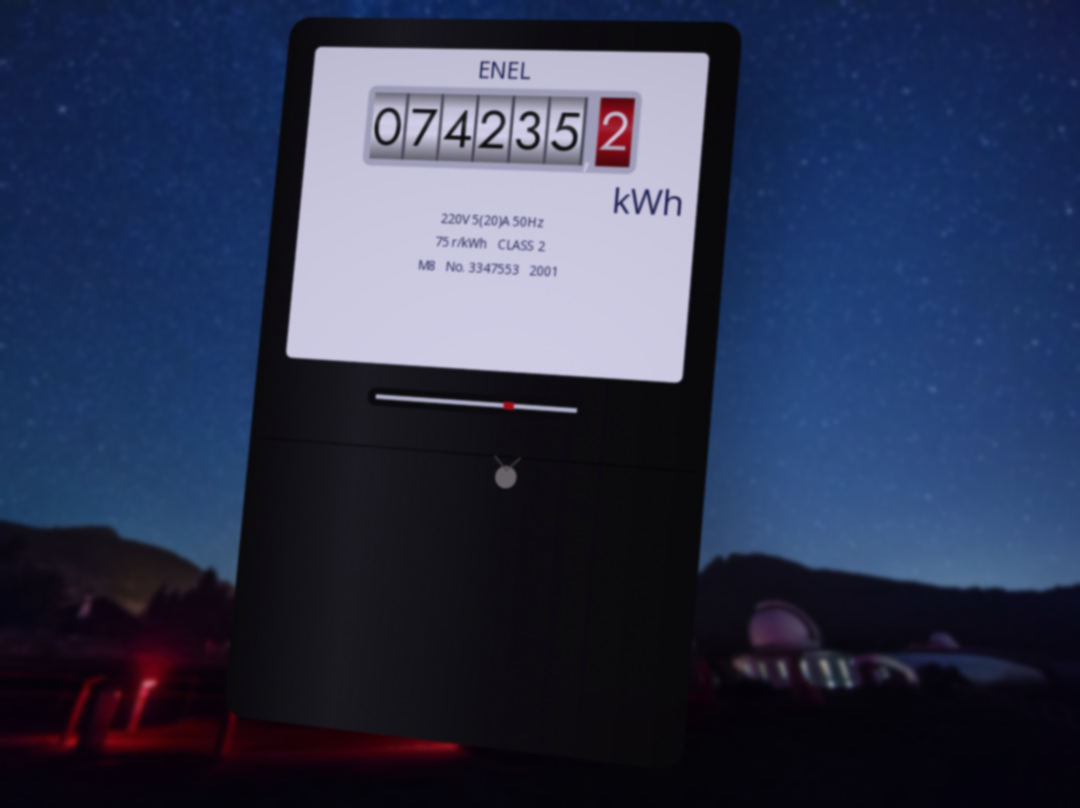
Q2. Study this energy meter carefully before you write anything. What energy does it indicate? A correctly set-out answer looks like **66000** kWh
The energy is **74235.2** kWh
